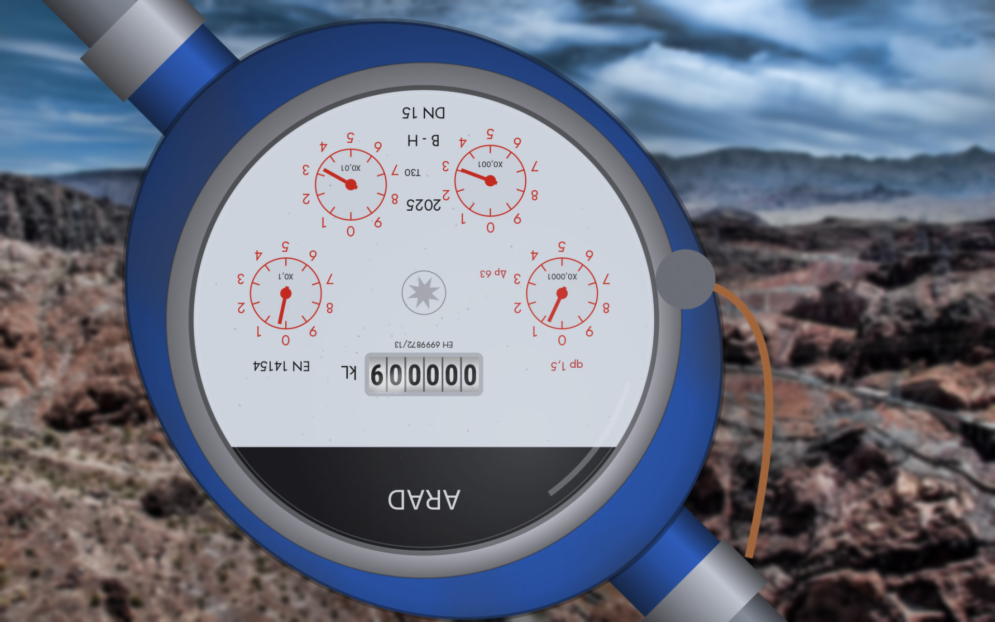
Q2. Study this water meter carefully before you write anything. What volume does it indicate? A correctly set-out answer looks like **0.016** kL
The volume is **9.0330** kL
